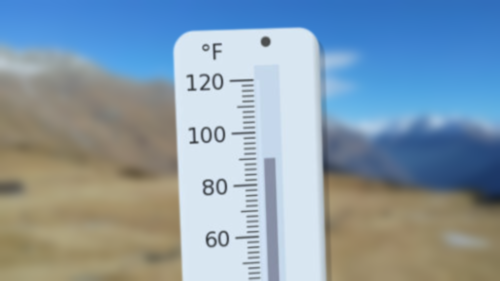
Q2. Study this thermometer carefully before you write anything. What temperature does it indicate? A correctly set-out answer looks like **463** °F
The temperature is **90** °F
